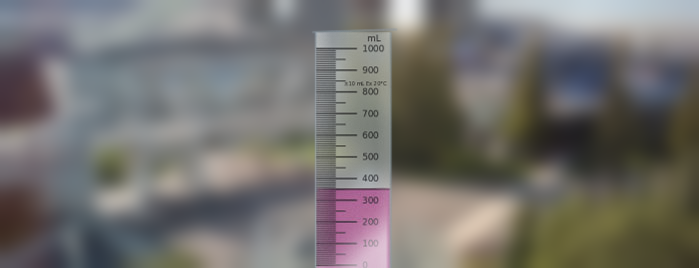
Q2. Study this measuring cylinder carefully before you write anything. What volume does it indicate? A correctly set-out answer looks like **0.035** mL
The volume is **350** mL
